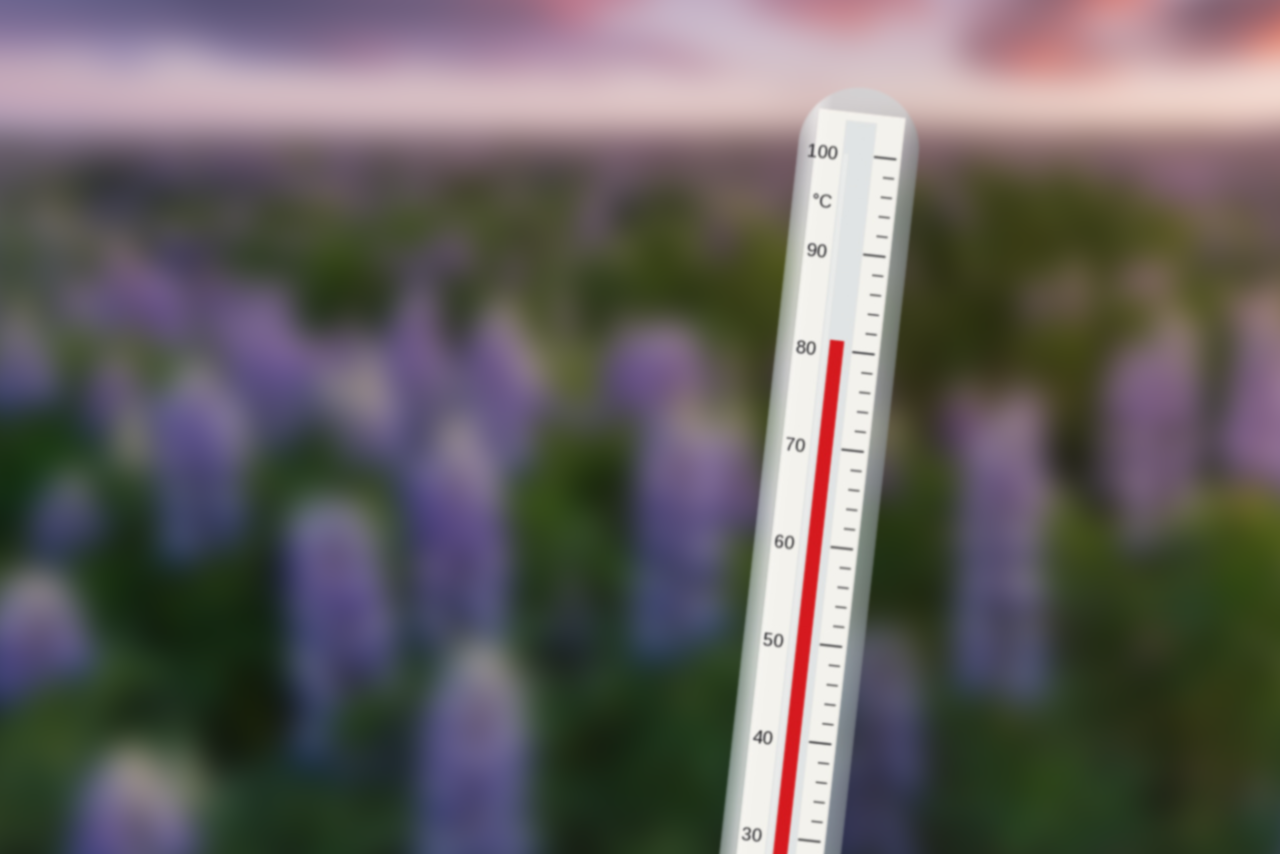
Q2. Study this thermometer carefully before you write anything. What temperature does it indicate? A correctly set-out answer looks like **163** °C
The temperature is **81** °C
